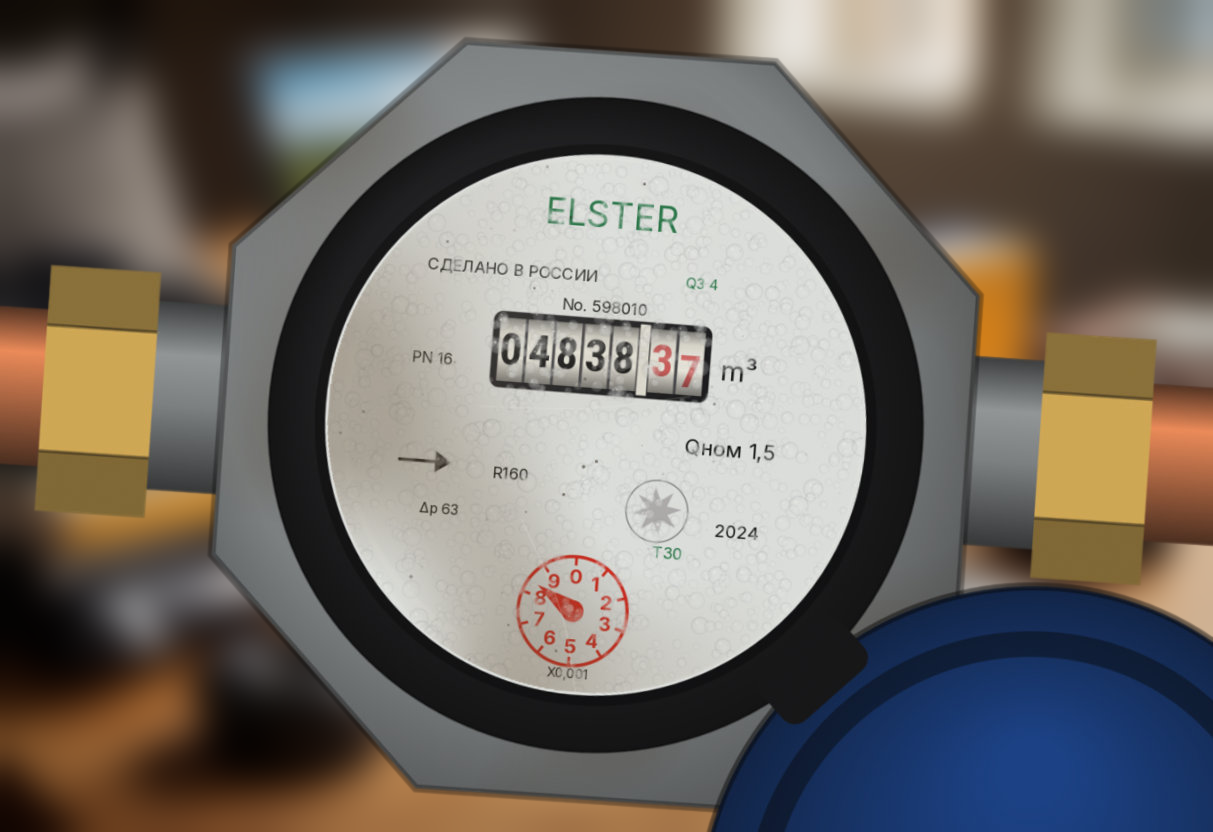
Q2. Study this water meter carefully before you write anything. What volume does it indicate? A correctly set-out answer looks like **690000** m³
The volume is **4838.368** m³
